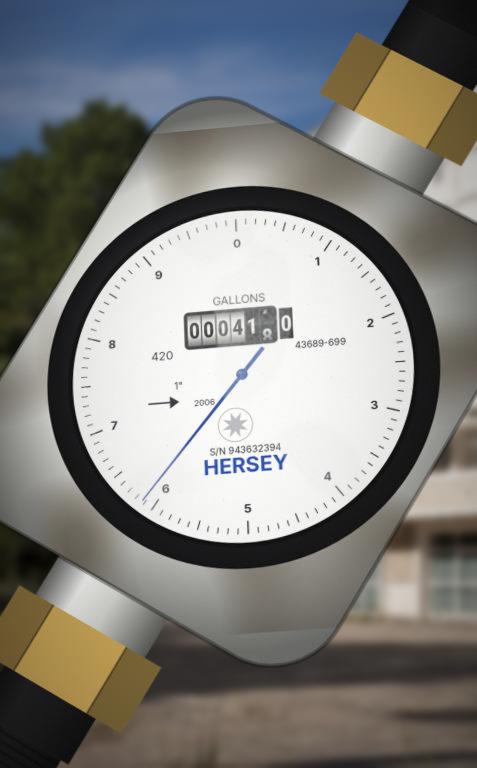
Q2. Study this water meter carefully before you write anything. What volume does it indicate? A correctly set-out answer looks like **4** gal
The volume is **4176.1** gal
